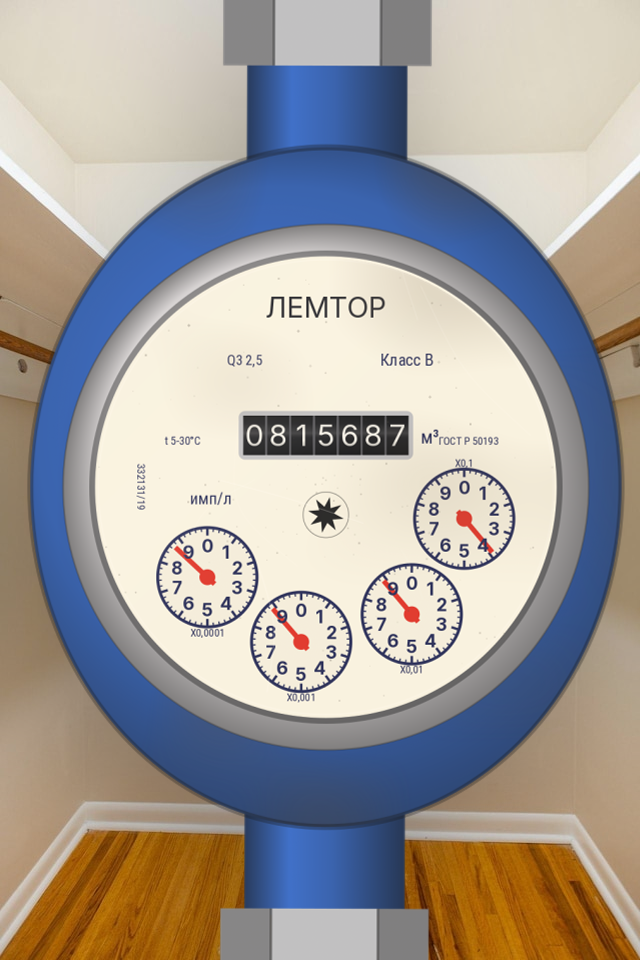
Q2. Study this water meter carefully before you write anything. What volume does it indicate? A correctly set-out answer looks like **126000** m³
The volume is **815687.3888** m³
